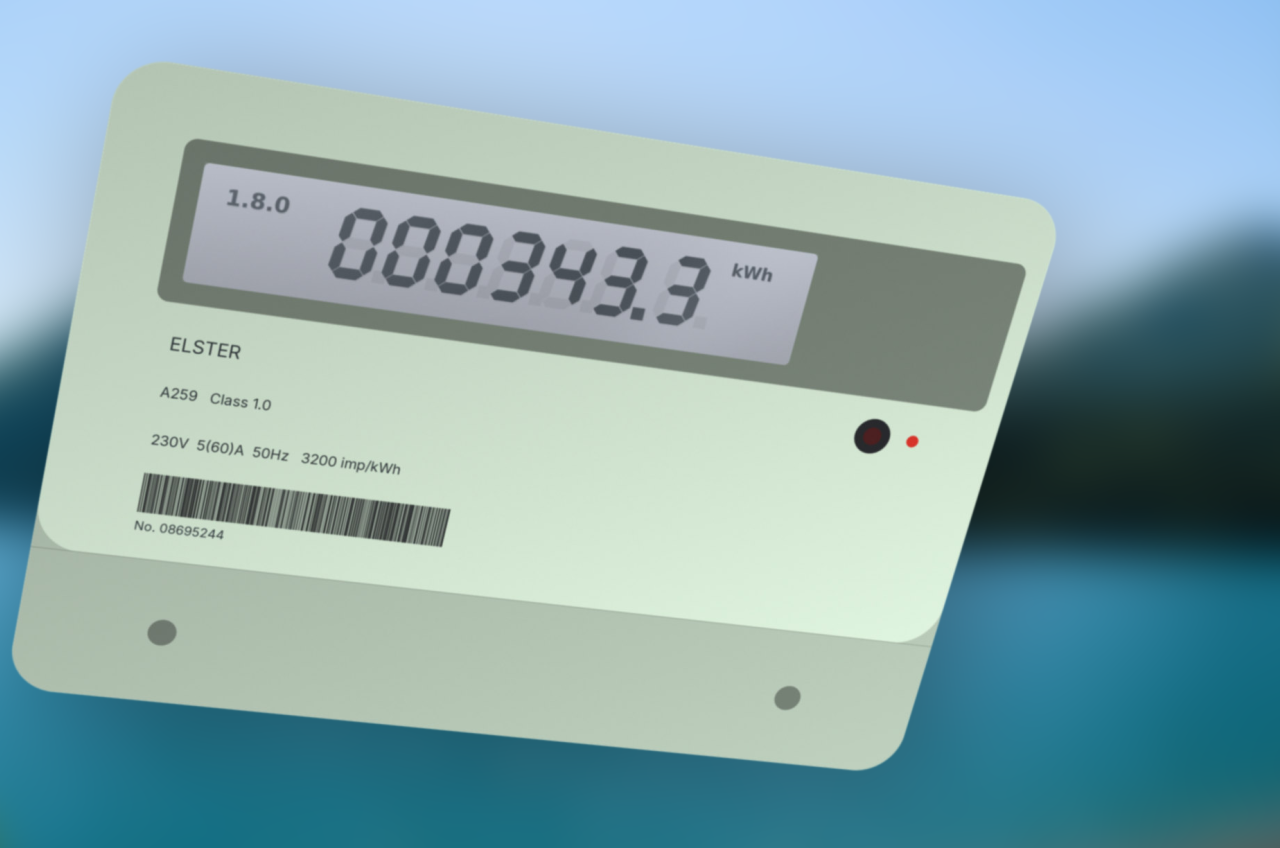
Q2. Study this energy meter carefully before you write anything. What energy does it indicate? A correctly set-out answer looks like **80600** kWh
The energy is **343.3** kWh
